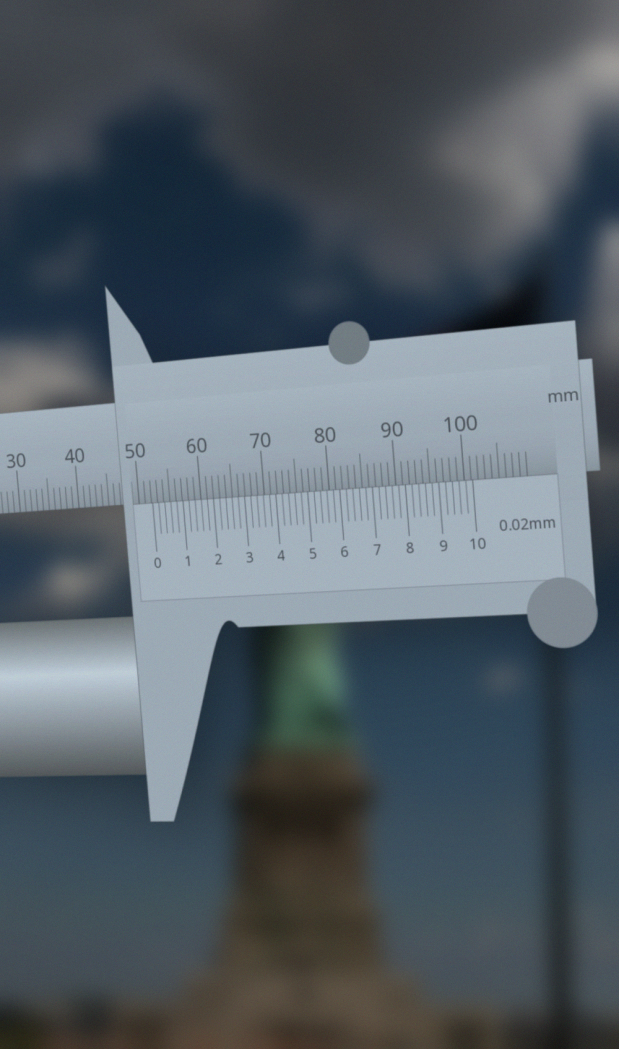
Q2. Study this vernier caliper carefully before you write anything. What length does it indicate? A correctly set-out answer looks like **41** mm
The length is **52.2** mm
